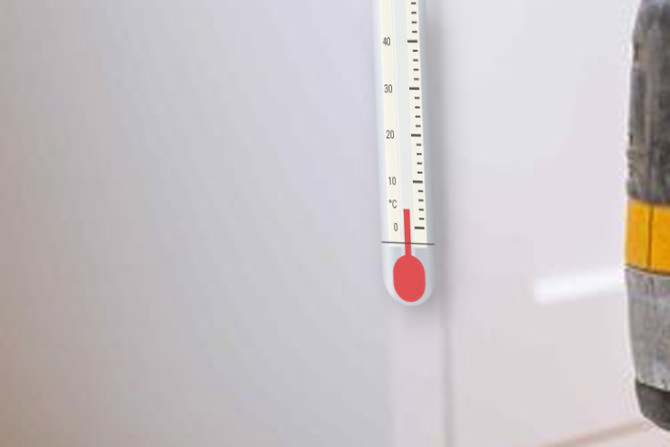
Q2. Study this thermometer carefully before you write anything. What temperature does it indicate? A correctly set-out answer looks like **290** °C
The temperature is **4** °C
